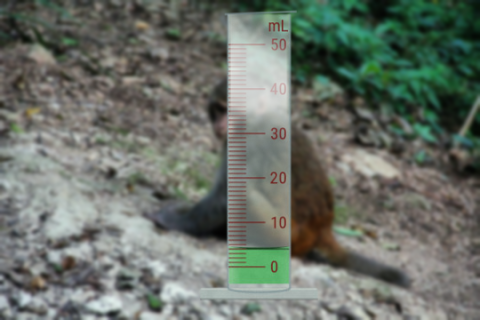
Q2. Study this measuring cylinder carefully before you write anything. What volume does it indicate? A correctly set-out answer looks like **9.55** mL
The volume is **4** mL
